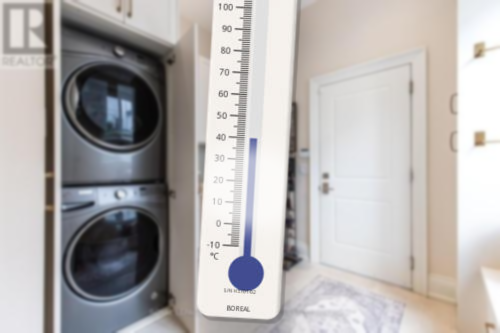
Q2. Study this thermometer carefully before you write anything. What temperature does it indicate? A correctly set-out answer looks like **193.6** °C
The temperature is **40** °C
